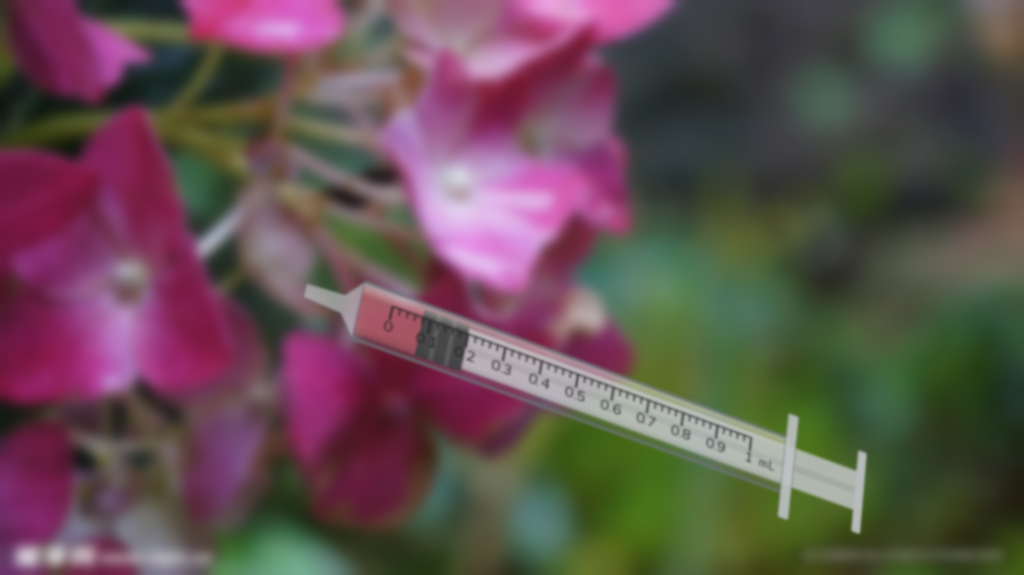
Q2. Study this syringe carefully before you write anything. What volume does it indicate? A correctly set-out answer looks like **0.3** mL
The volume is **0.08** mL
